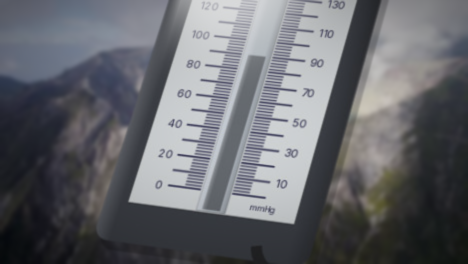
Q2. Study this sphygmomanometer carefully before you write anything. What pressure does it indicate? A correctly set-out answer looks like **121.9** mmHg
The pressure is **90** mmHg
